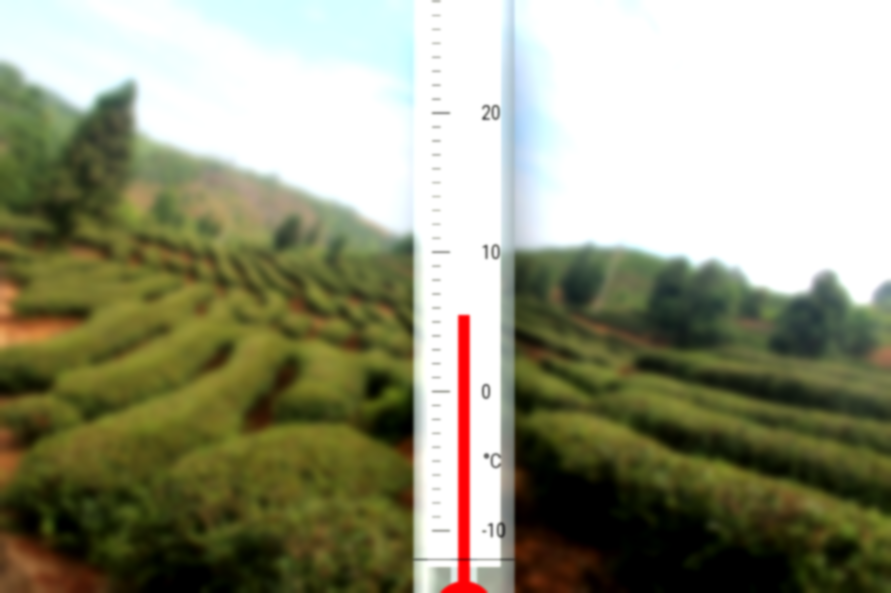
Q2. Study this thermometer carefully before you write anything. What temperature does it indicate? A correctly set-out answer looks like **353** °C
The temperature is **5.5** °C
